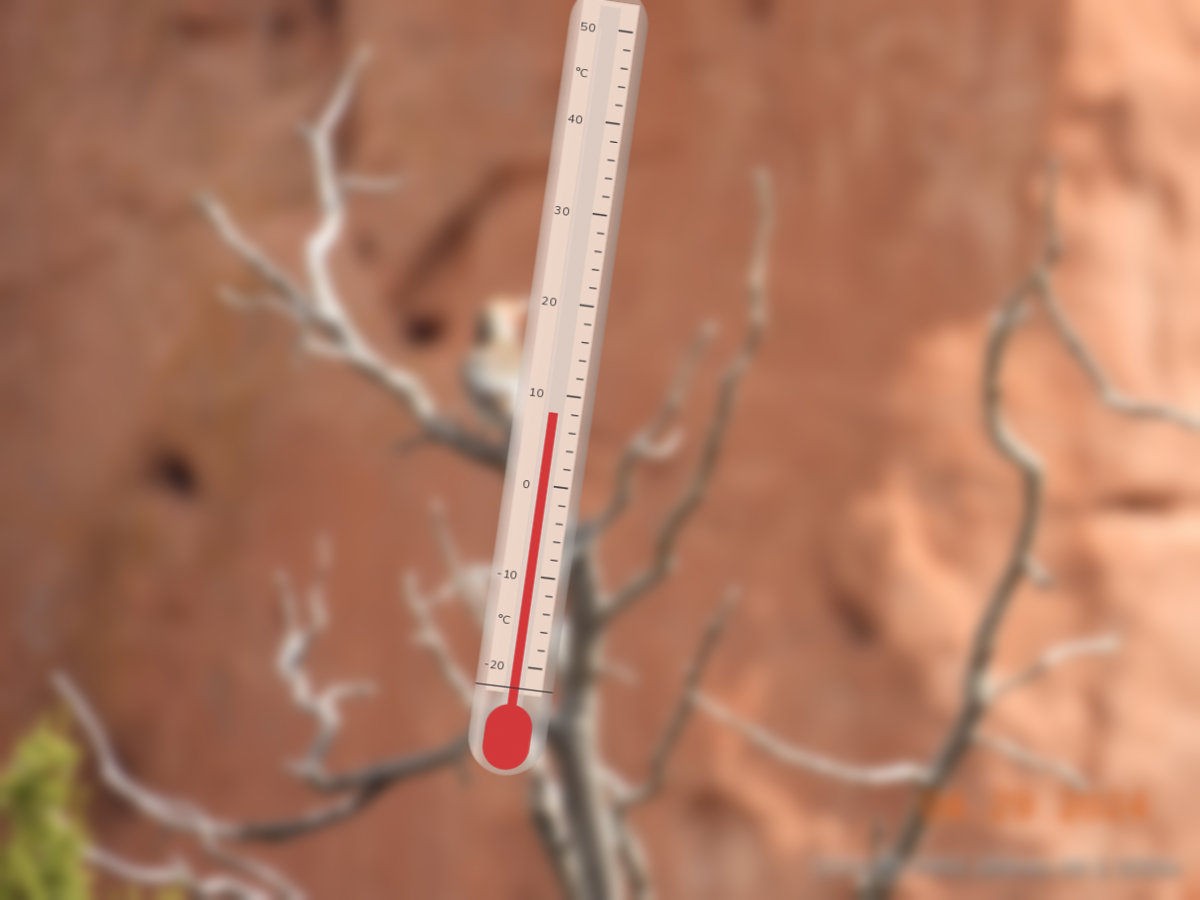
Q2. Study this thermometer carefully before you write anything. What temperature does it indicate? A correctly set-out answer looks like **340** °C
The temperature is **8** °C
